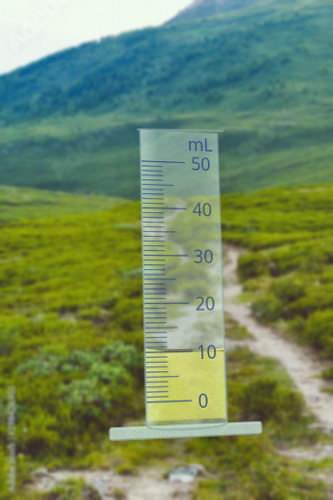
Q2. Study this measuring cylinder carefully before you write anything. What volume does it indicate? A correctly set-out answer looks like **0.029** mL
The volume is **10** mL
